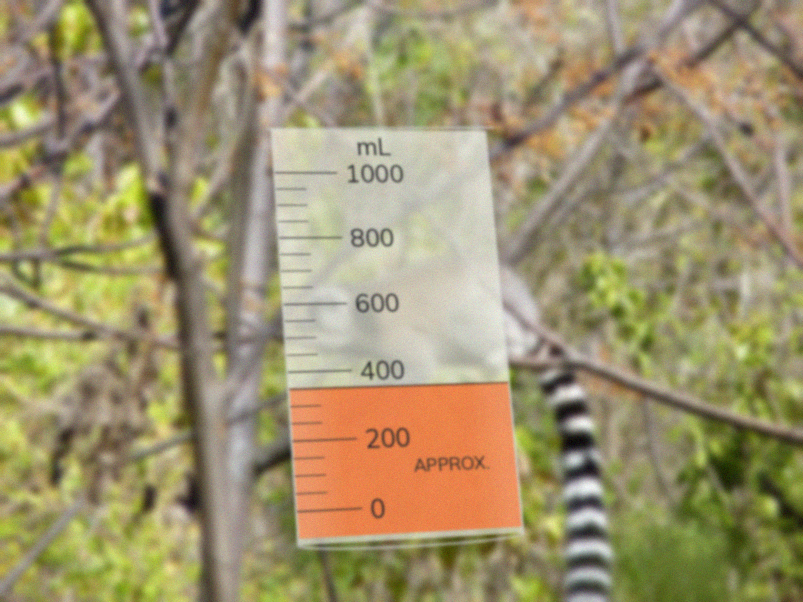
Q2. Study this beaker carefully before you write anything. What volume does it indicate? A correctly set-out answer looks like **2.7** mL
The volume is **350** mL
